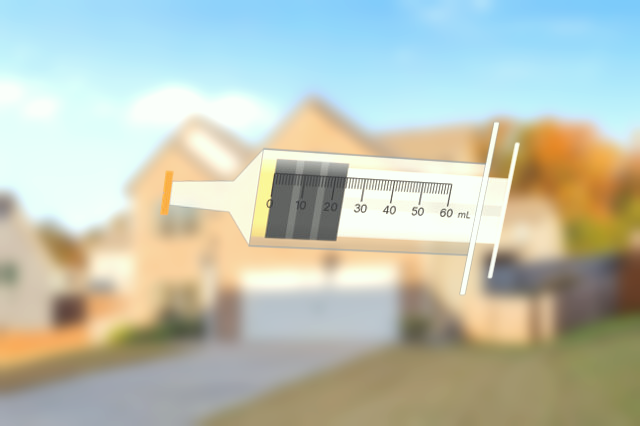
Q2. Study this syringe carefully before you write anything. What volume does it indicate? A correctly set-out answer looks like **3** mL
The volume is **0** mL
